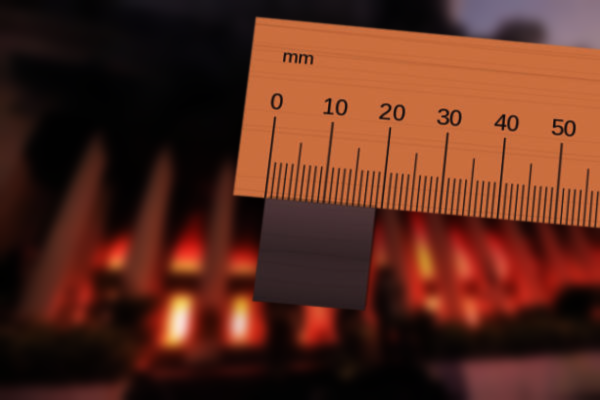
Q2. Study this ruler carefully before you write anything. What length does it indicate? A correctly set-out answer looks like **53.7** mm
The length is **19** mm
